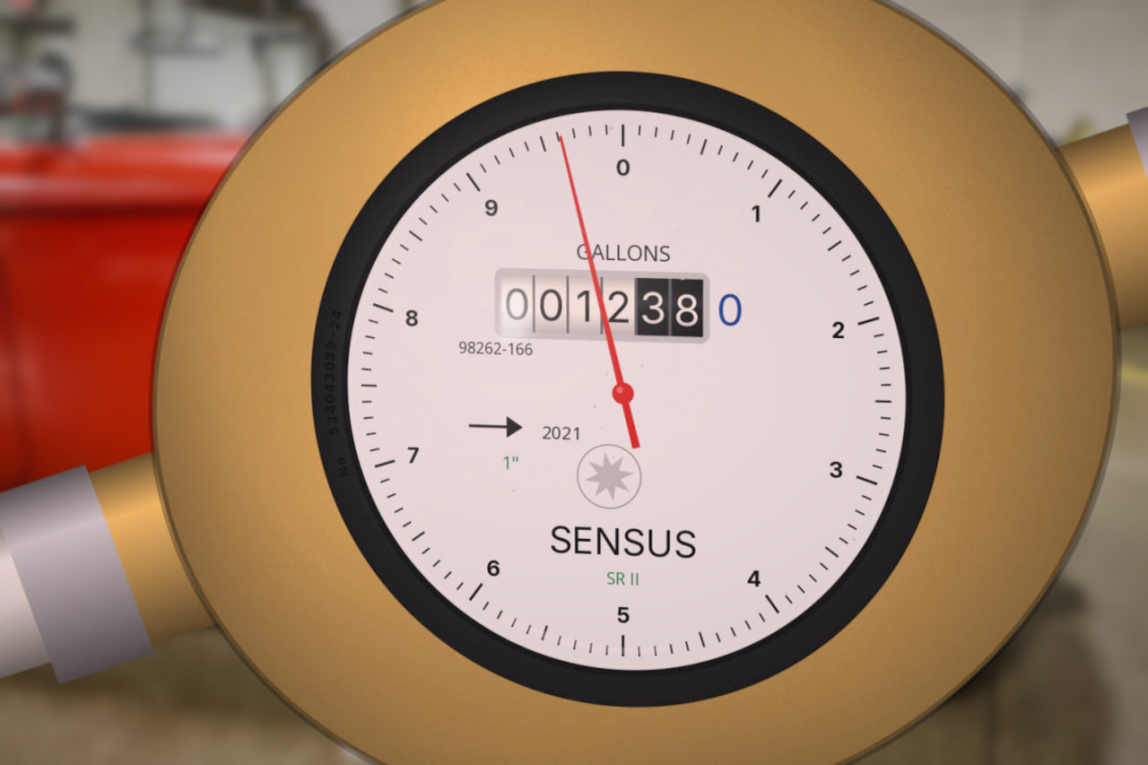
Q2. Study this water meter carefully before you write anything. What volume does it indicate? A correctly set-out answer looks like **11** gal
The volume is **12379.6** gal
